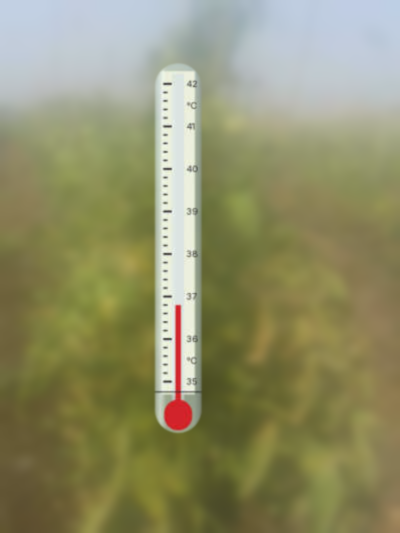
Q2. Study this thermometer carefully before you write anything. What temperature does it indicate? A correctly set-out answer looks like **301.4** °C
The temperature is **36.8** °C
